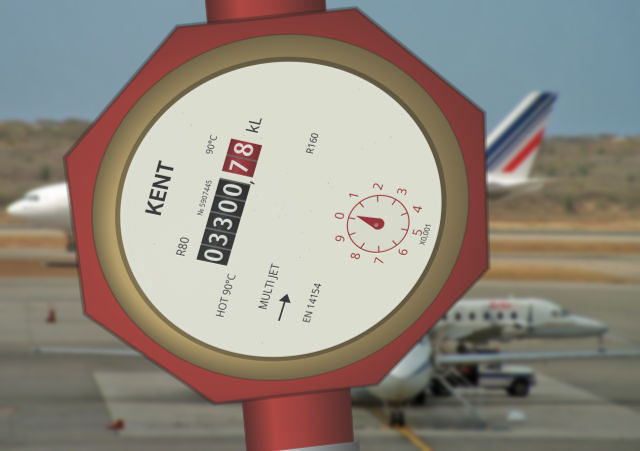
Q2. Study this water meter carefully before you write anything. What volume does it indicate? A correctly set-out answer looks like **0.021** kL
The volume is **3300.780** kL
